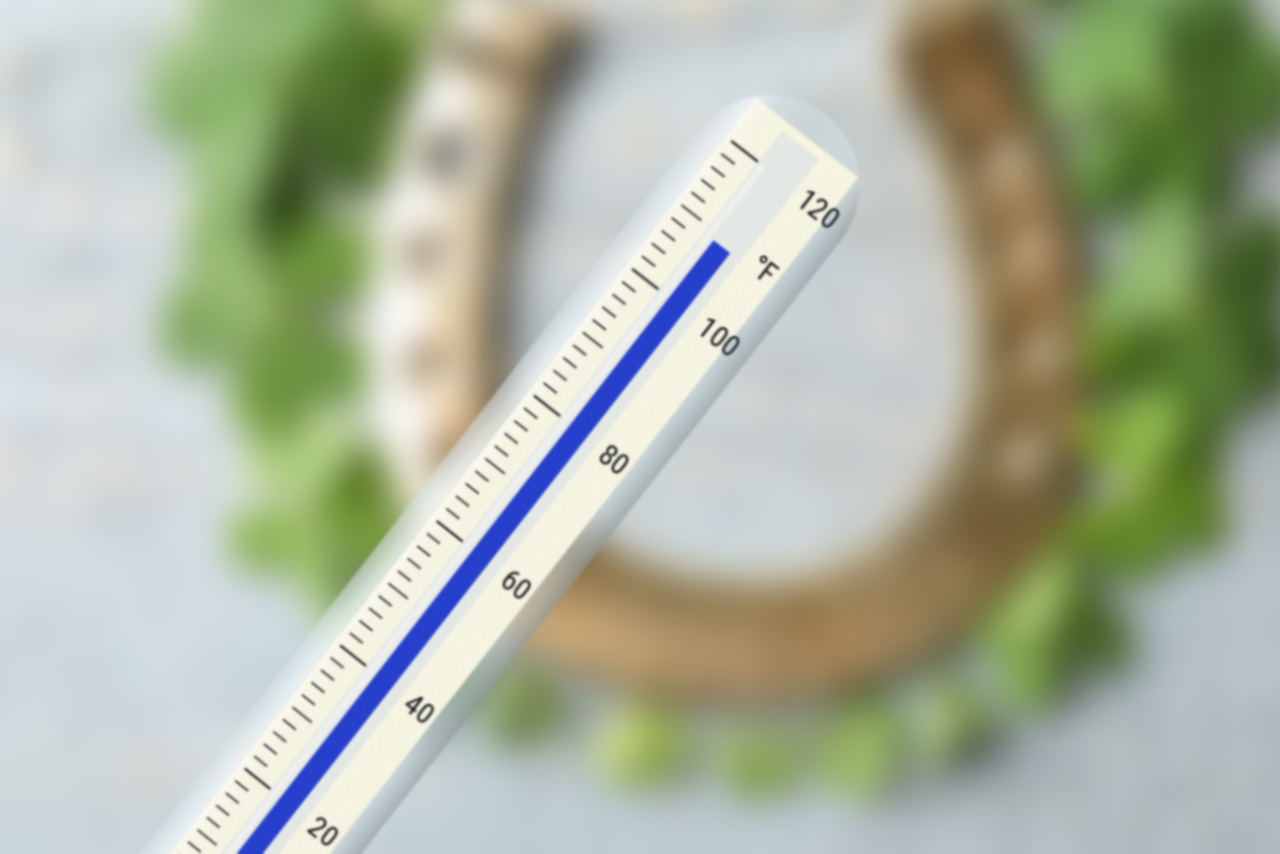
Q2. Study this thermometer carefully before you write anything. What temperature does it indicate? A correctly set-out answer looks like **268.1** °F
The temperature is **109** °F
